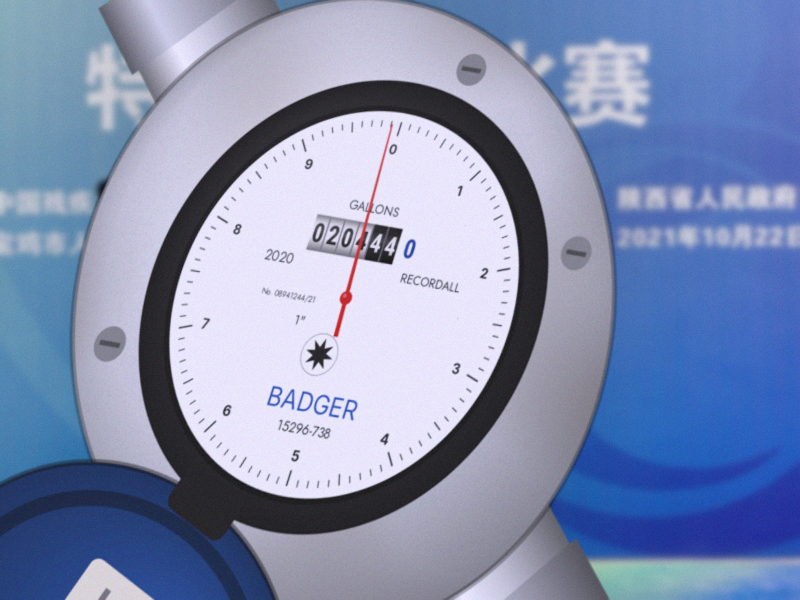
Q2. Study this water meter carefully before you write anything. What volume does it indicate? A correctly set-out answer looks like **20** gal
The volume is **204439.9** gal
